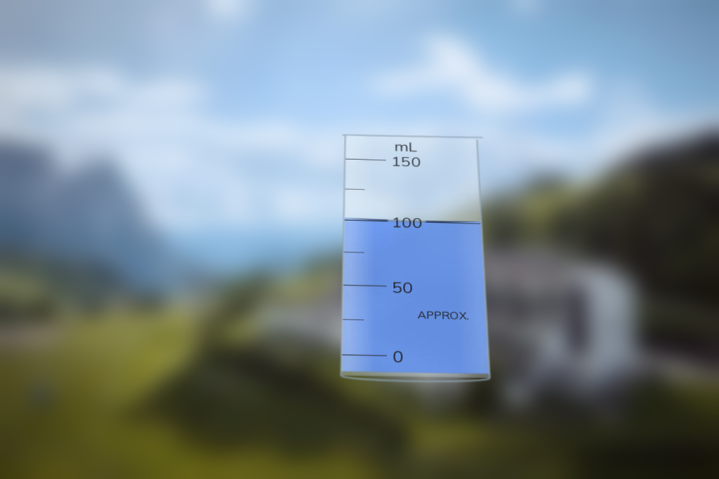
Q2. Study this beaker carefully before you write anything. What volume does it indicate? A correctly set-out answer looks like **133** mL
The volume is **100** mL
